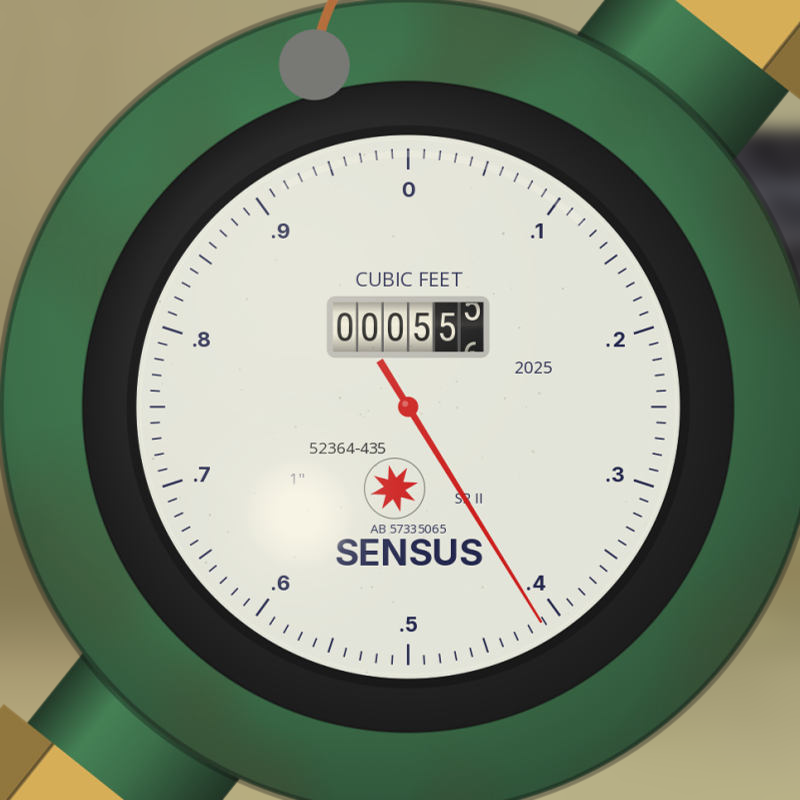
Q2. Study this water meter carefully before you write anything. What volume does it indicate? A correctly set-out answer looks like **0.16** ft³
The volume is **555.41** ft³
